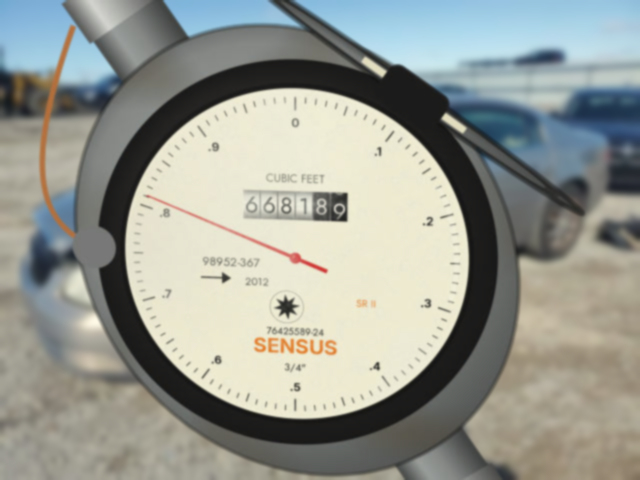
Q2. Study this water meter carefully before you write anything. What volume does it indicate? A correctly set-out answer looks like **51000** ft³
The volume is **668188.81** ft³
